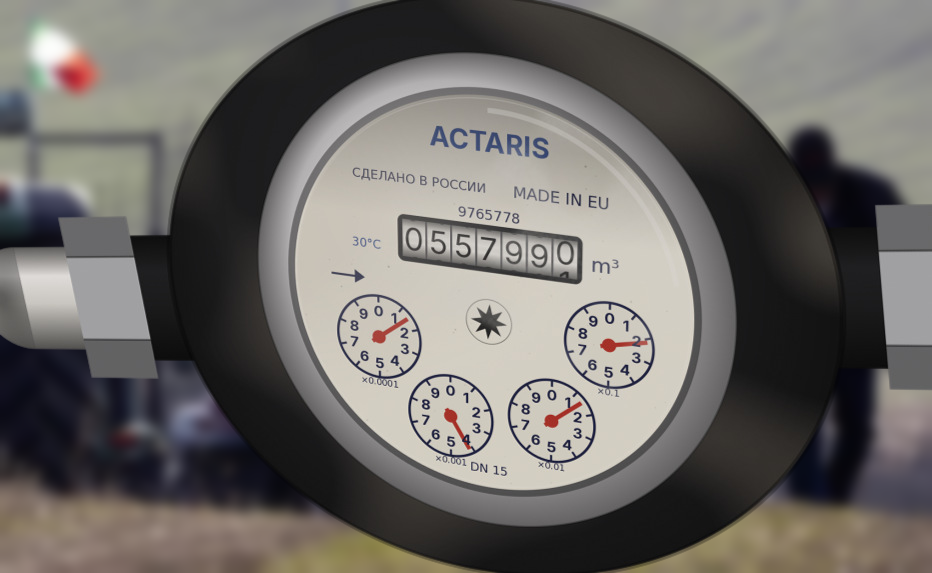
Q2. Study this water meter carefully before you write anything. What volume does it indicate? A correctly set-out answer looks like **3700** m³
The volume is **557990.2141** m³
